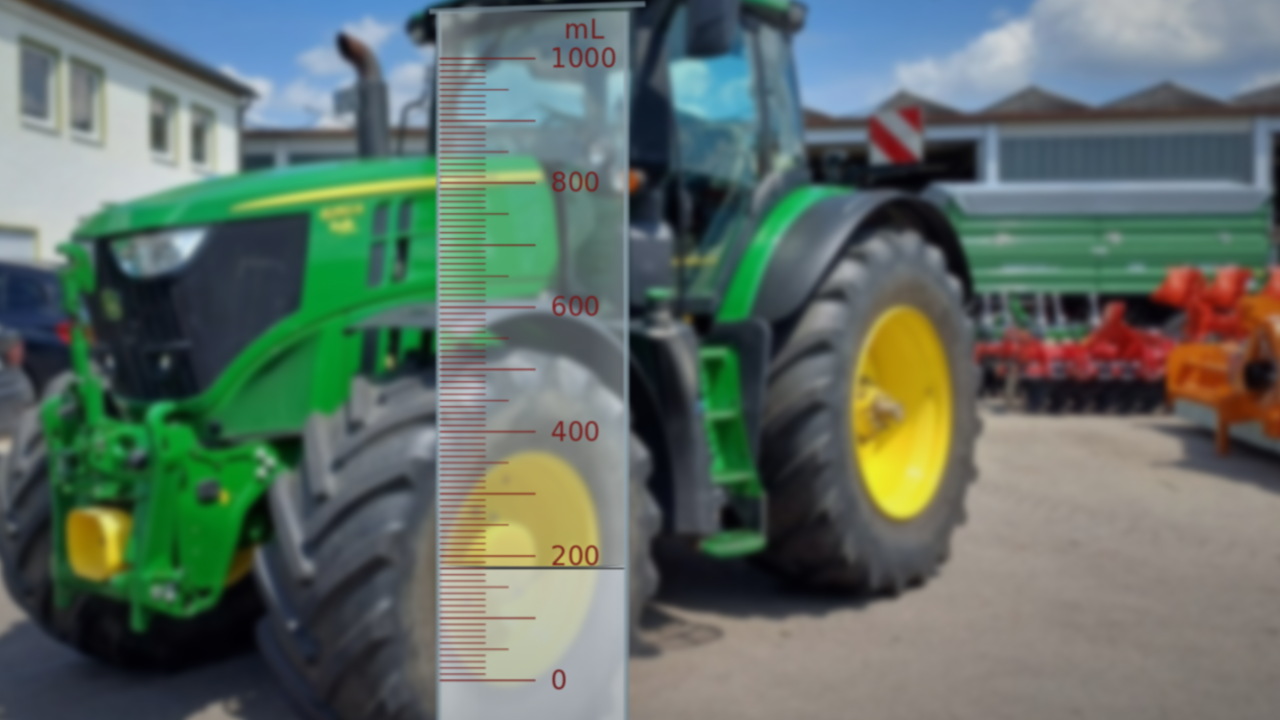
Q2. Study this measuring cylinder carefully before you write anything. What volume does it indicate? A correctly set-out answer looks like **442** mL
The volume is **180** mL
